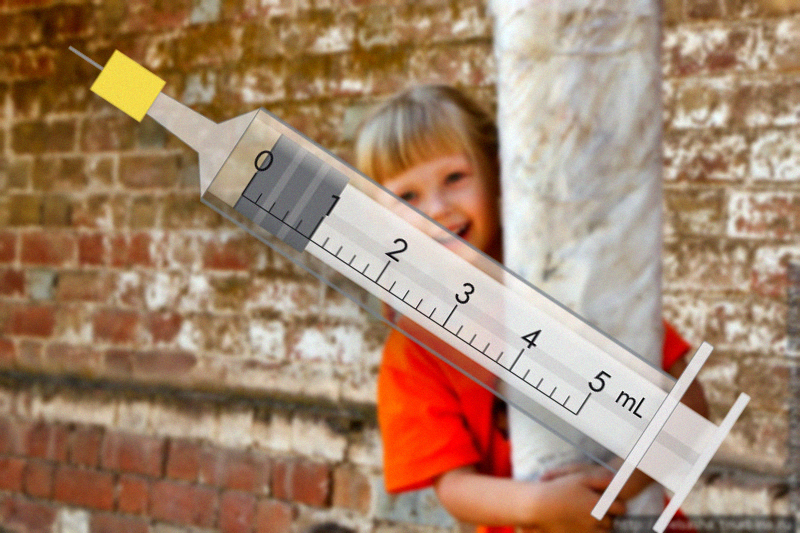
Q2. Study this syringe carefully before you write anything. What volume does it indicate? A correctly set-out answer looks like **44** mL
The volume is **0** mL
